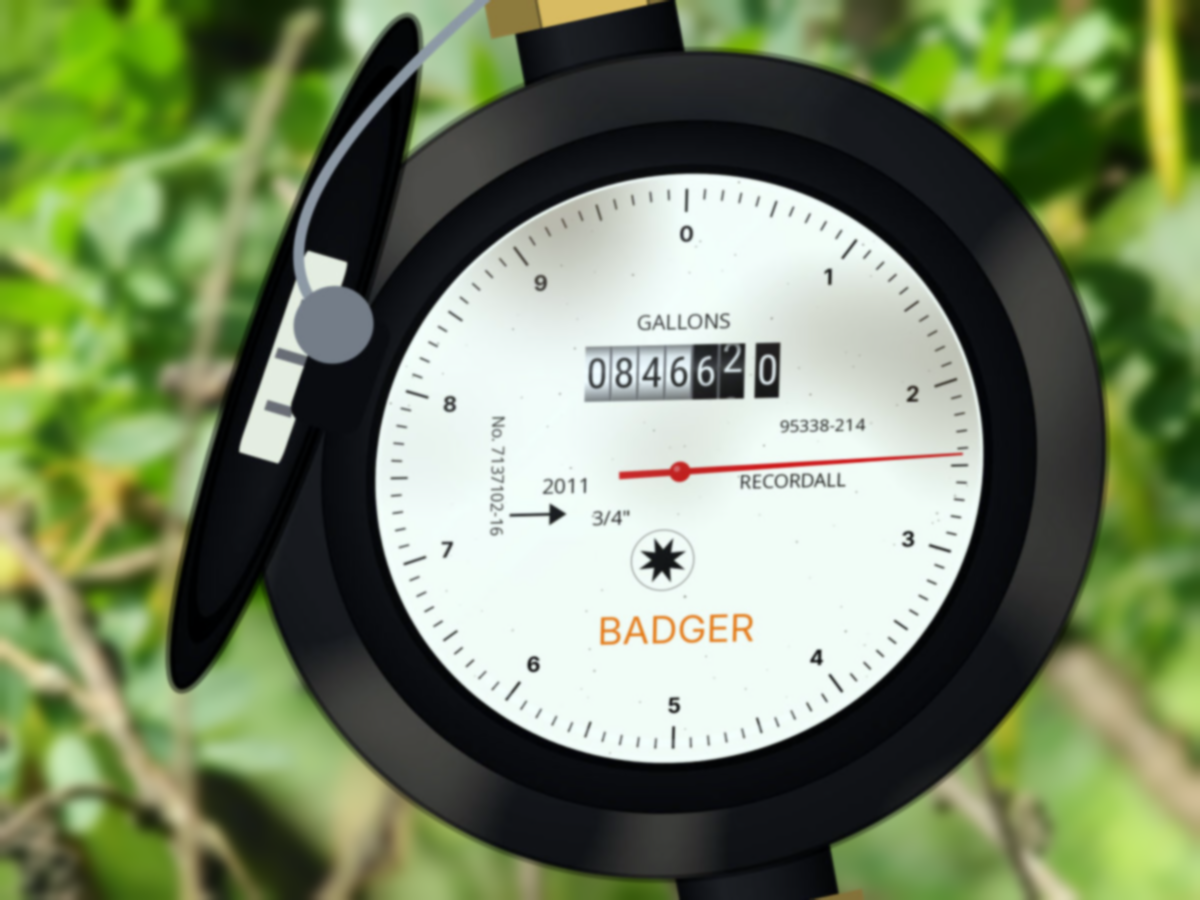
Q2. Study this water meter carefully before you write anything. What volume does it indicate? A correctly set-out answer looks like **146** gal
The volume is **846622.4** gal
